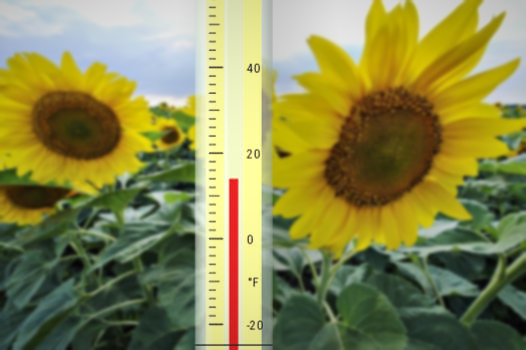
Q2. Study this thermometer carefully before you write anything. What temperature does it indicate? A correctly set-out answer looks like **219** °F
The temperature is **14** °F
